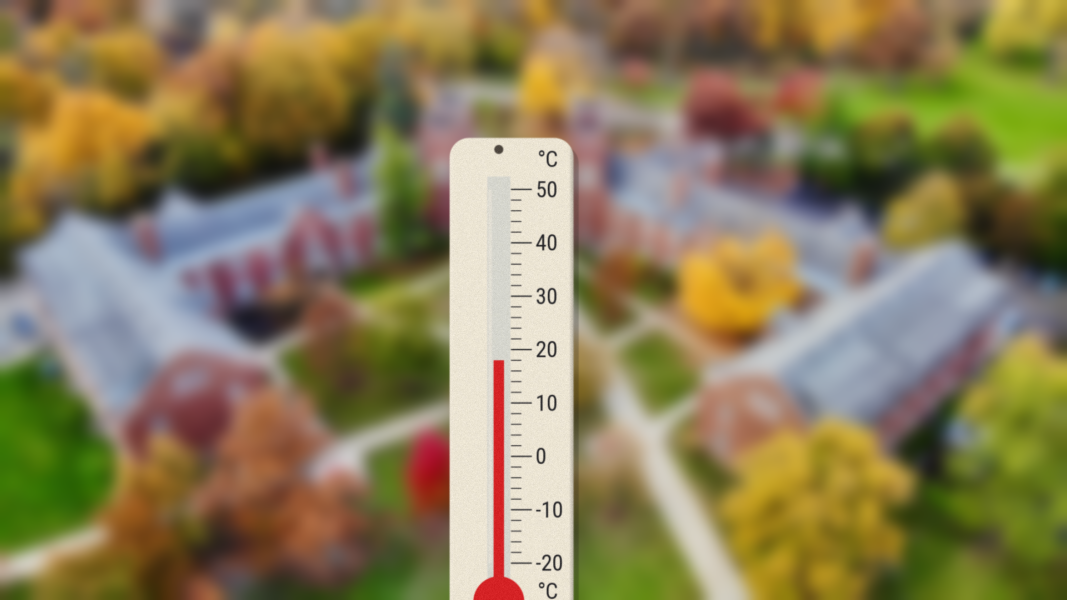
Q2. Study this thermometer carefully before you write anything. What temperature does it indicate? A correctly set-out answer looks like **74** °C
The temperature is **18** °C
